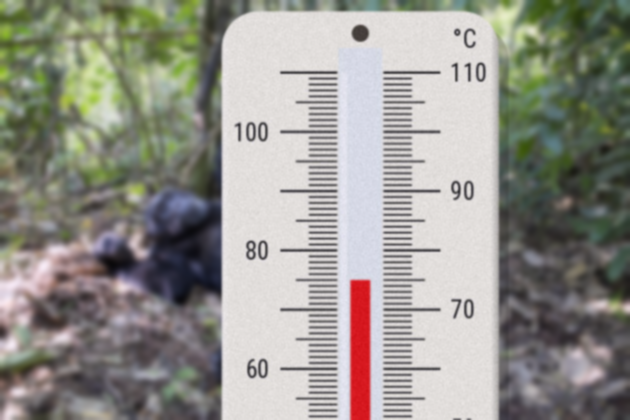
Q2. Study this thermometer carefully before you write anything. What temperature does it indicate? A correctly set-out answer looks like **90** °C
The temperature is **75** °C
